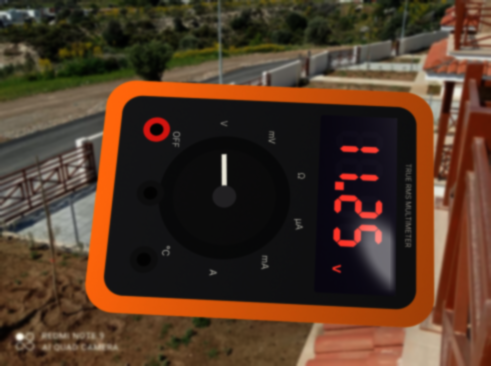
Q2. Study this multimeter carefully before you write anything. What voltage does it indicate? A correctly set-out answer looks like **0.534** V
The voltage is **11.25** V
